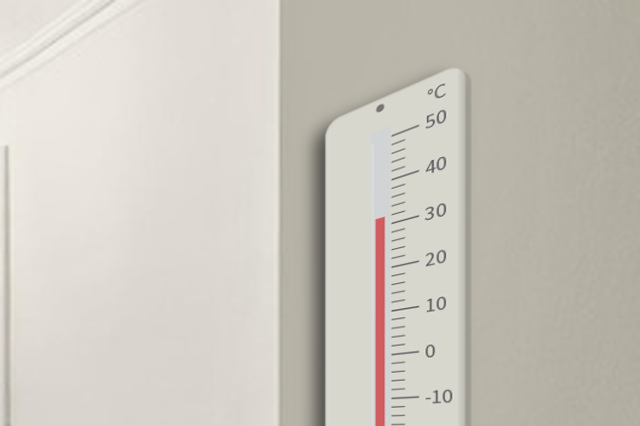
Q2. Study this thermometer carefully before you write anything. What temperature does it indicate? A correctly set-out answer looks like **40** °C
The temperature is **32** °C
